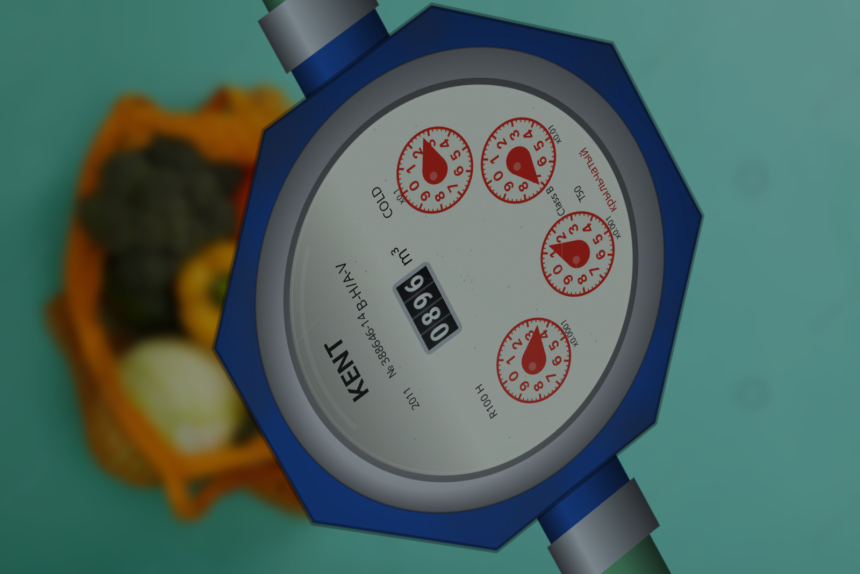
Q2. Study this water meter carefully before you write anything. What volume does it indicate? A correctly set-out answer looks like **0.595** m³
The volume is **896.2713** m³
